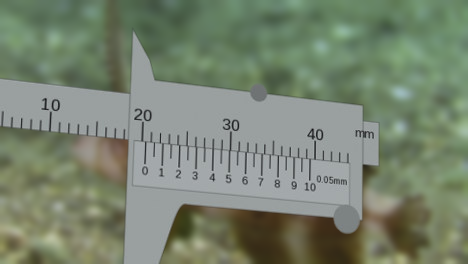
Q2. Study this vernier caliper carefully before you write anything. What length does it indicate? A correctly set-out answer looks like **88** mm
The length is **20.4** mm
